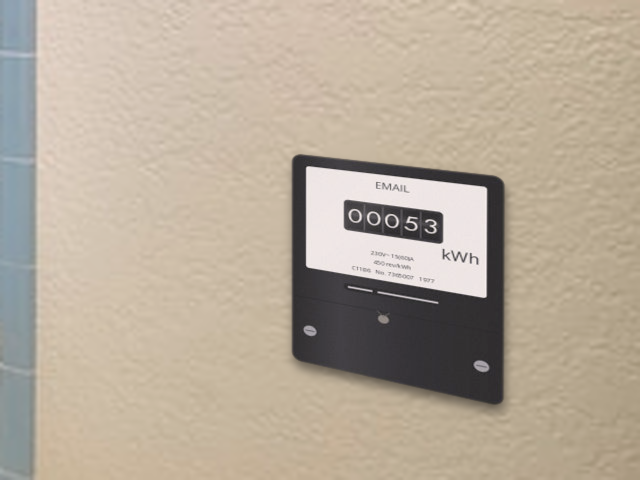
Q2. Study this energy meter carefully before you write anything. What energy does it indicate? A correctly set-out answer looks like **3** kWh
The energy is **53** kWh
